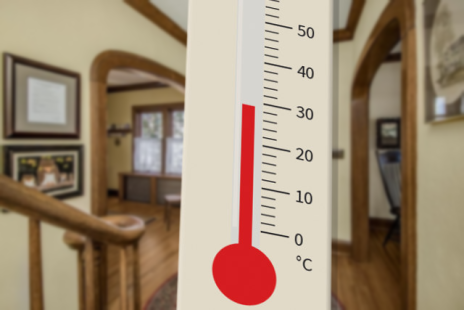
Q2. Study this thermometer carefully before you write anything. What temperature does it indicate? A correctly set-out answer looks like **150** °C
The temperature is **29** °C
